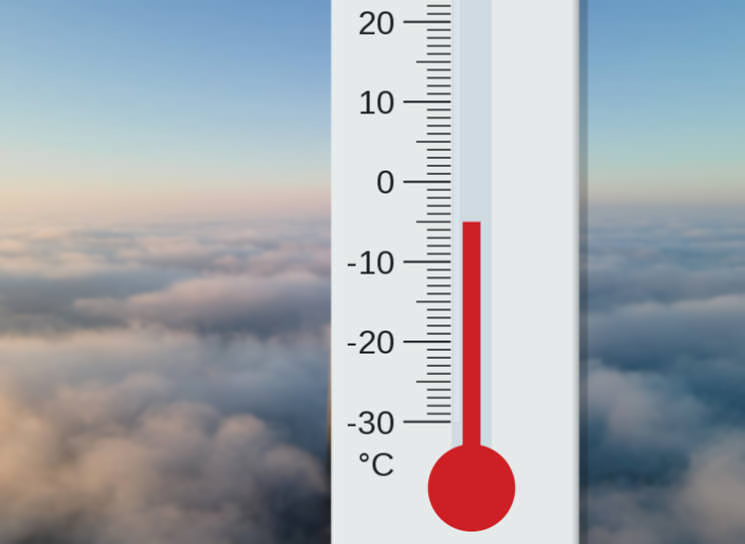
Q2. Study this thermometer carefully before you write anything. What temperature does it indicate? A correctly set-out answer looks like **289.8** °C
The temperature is **-5** °C
